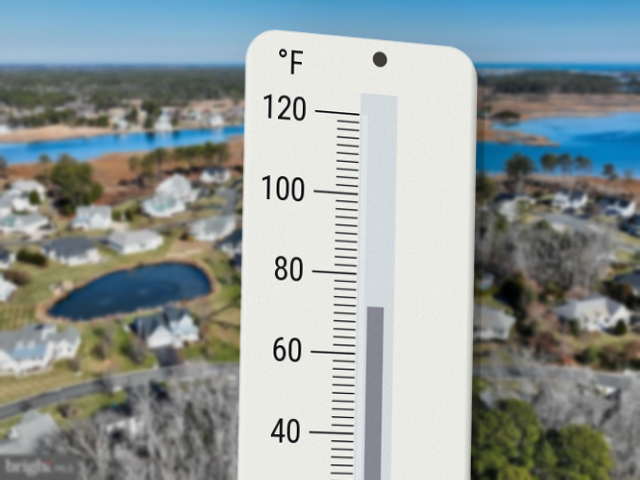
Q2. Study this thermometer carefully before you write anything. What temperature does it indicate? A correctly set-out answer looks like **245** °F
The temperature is **72** °F
